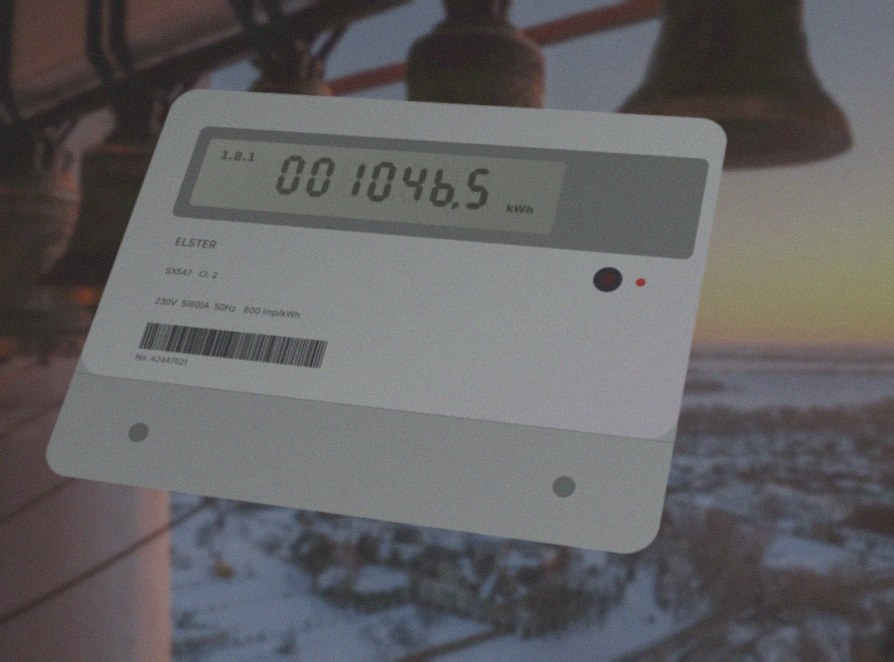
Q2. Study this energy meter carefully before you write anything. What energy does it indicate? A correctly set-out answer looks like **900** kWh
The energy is **1046.5** kWh
